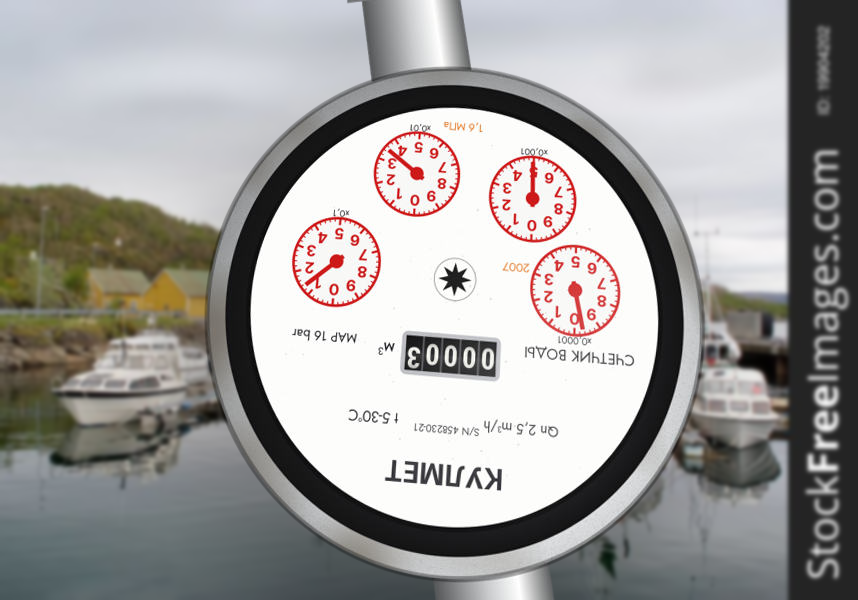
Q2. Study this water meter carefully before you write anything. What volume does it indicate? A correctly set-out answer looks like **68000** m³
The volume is **3.1349** m³
